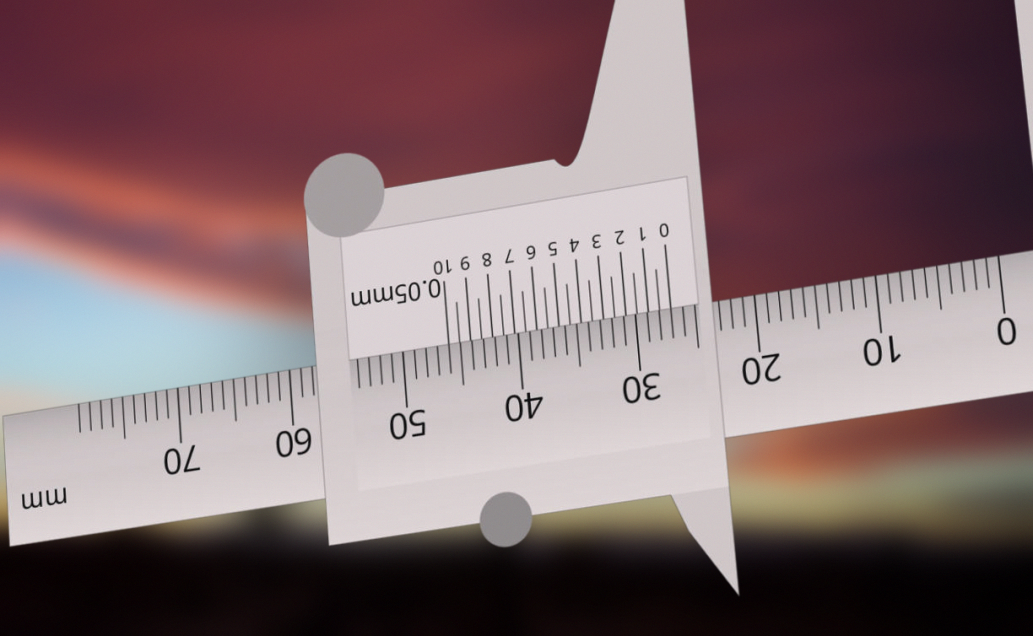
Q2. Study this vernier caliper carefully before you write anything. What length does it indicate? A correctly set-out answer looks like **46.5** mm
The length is **27.0** mm
